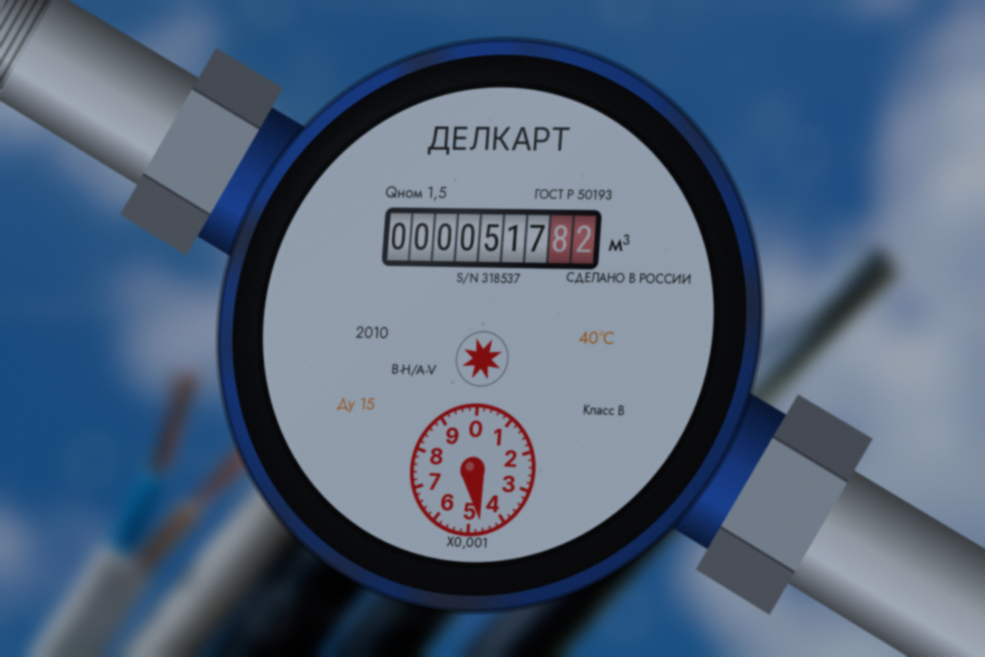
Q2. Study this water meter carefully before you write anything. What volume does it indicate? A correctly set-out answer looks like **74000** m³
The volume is **517.824** m³
